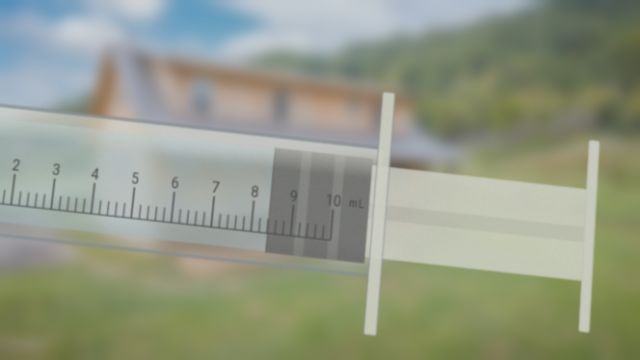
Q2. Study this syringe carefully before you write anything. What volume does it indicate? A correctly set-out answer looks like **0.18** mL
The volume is **8.4** mL
